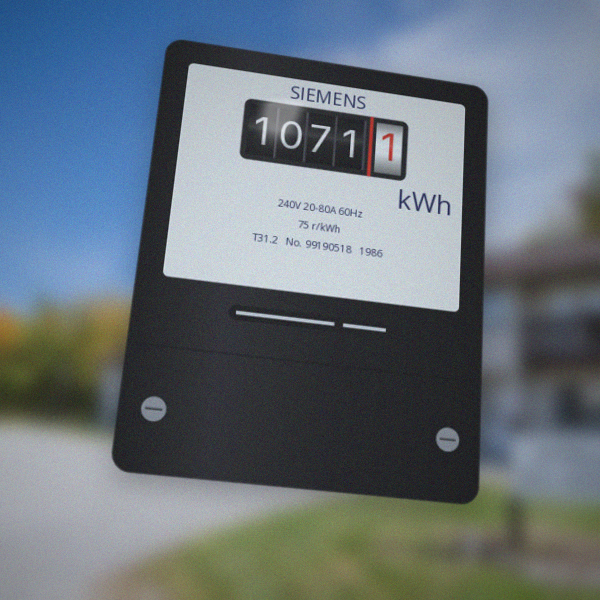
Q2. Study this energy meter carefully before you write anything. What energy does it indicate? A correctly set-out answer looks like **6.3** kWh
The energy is **1071.1** kWh
